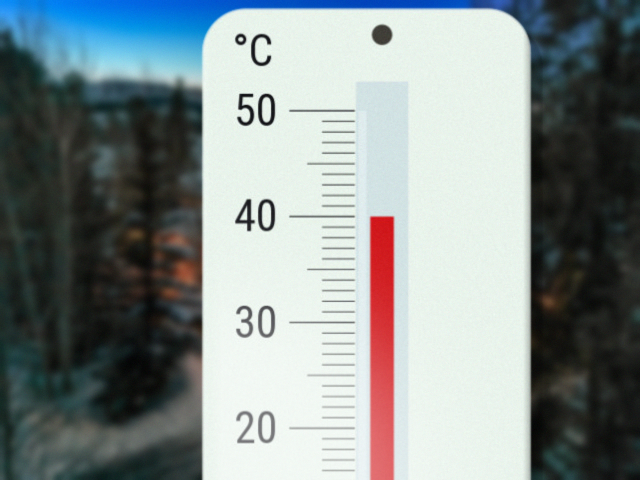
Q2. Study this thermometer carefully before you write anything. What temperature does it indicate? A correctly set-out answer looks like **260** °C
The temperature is **40** °C
